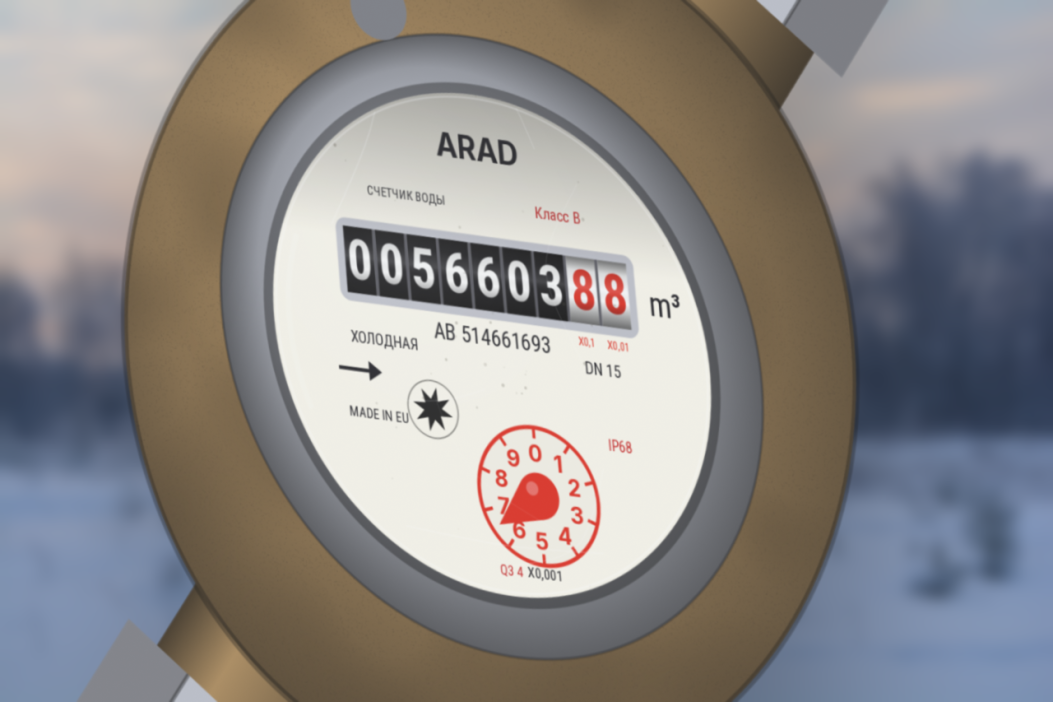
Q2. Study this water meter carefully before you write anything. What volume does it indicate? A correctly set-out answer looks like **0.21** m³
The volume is **56603.886** m³
